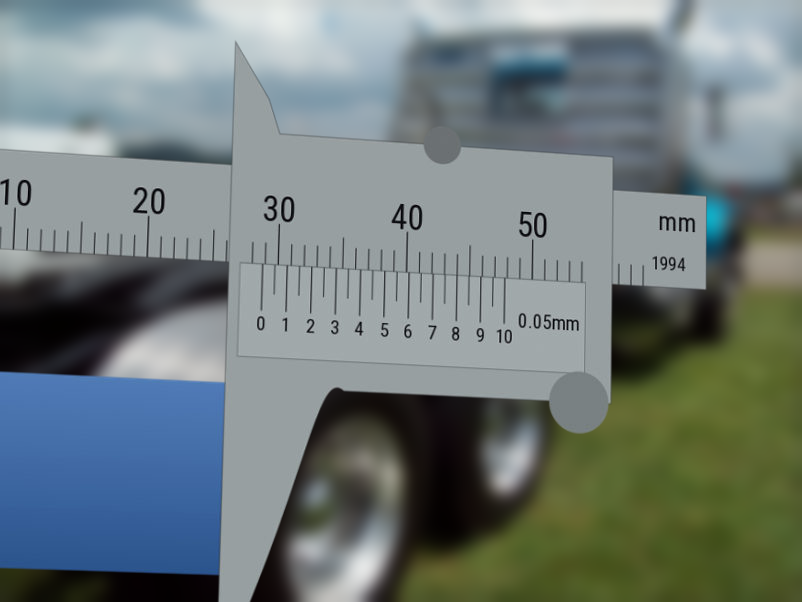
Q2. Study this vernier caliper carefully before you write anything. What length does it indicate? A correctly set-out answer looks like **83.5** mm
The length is **28.8** mm
